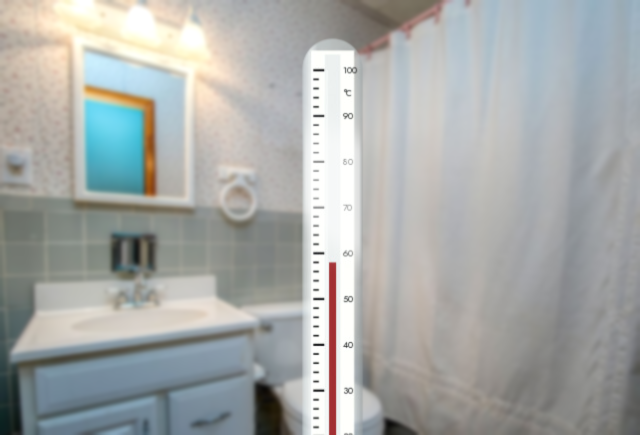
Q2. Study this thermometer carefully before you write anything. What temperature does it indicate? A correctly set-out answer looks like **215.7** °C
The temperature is **58** °C
